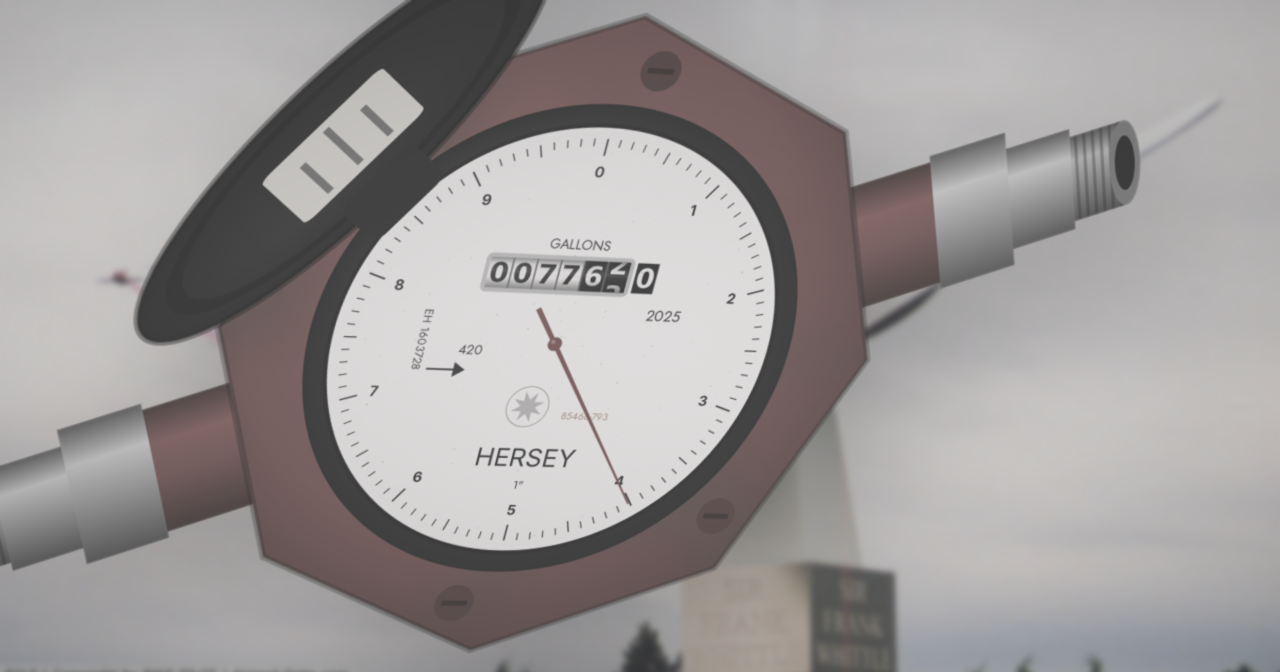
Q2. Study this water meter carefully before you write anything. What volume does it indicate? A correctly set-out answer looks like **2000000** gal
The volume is **77624.0** gal
